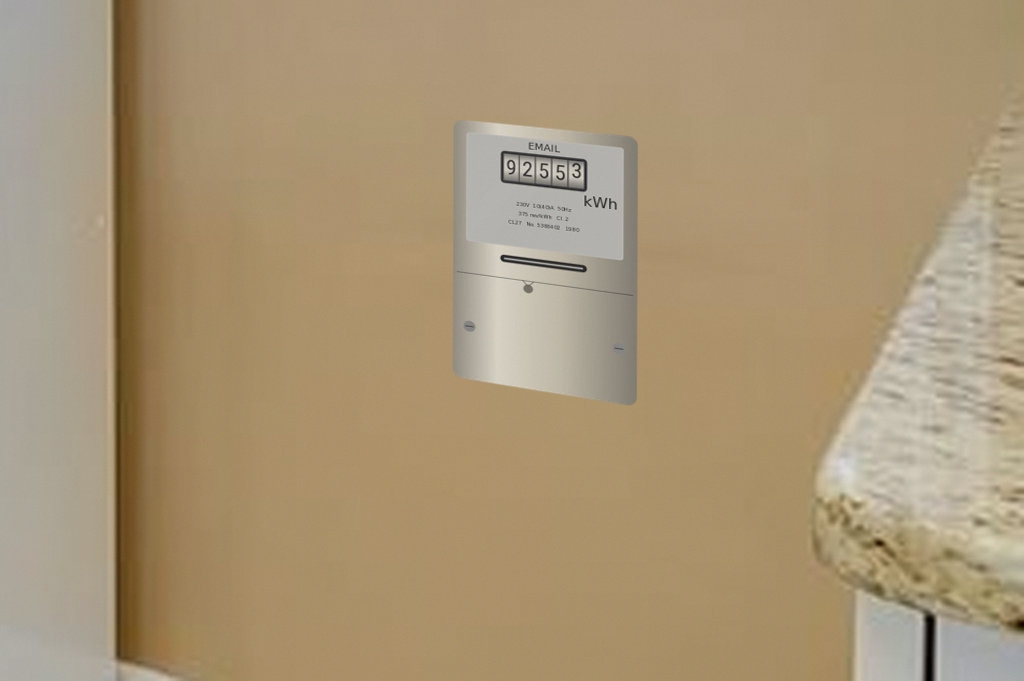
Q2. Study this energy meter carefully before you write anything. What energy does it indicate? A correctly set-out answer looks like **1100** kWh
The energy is **92553** kWh
